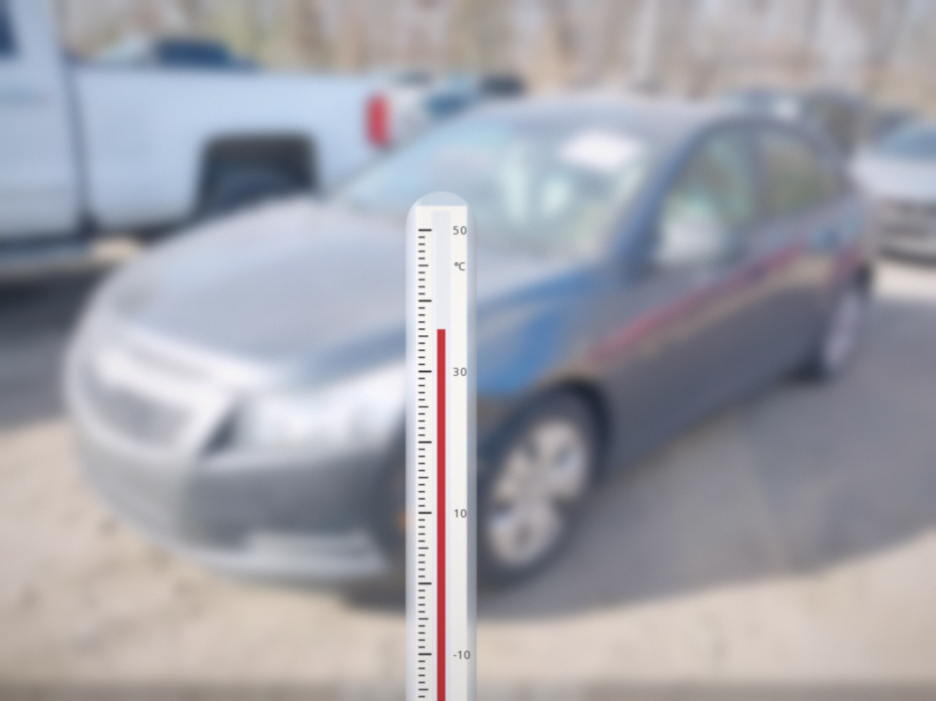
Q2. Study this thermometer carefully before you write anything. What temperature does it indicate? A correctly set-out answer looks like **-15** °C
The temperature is **36** °C
